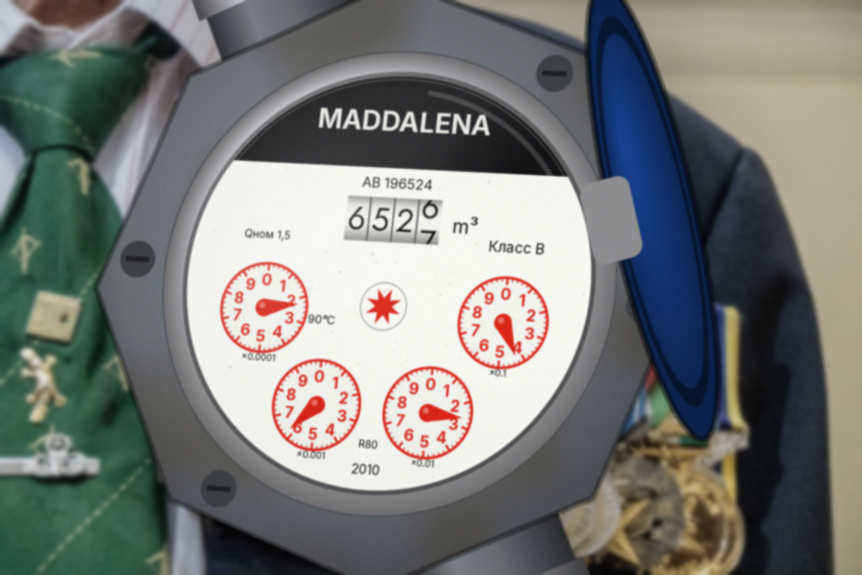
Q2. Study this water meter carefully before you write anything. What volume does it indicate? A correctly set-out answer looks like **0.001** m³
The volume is **6526.4262** m³
